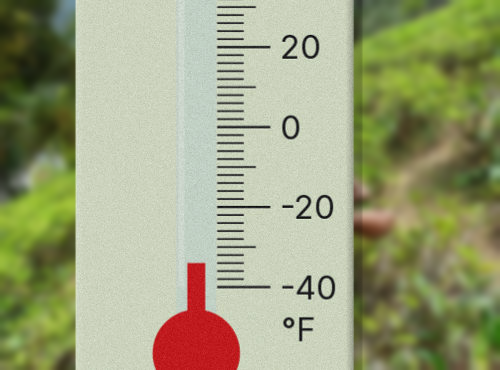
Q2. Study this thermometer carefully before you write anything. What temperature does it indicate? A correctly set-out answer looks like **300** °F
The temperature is **-34** °F
